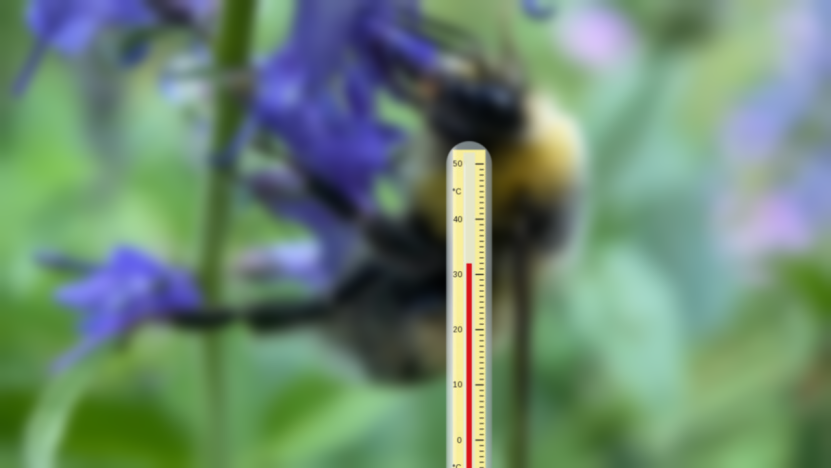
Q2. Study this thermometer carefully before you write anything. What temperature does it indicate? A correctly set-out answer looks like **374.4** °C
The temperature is **32** °C
